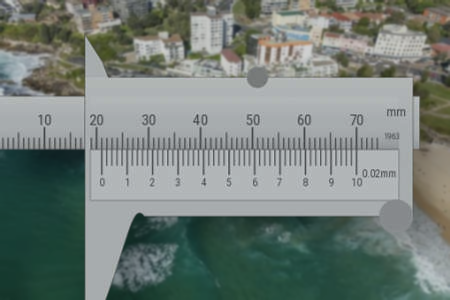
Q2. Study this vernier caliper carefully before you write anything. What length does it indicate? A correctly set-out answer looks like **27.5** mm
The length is **21.0** mm
